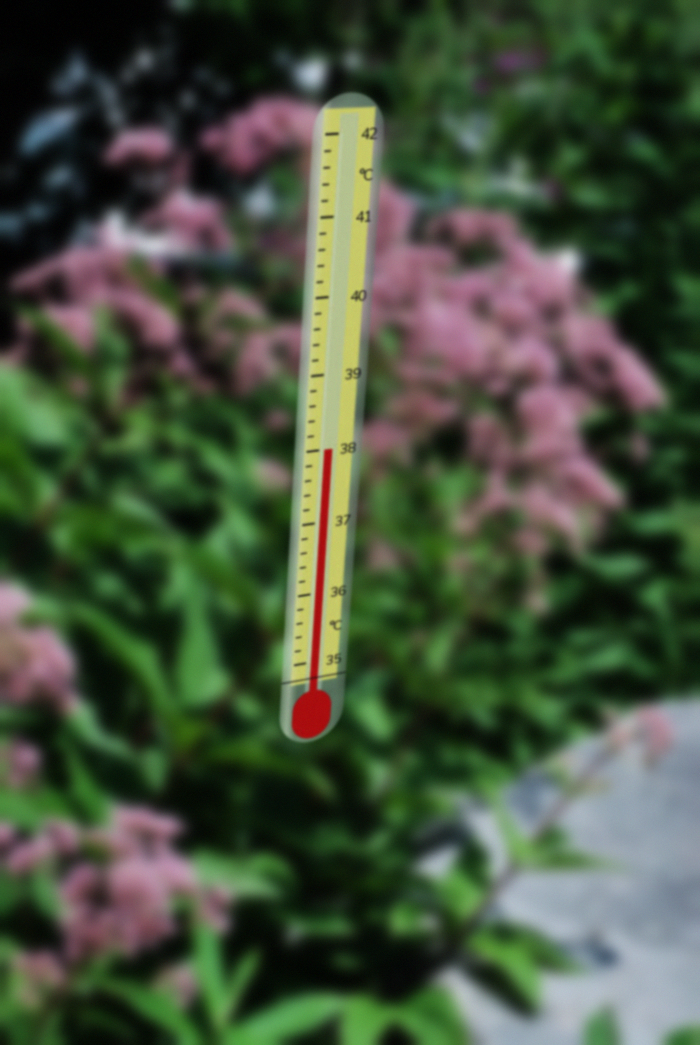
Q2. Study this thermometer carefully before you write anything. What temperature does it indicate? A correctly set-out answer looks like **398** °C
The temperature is **38** °C
